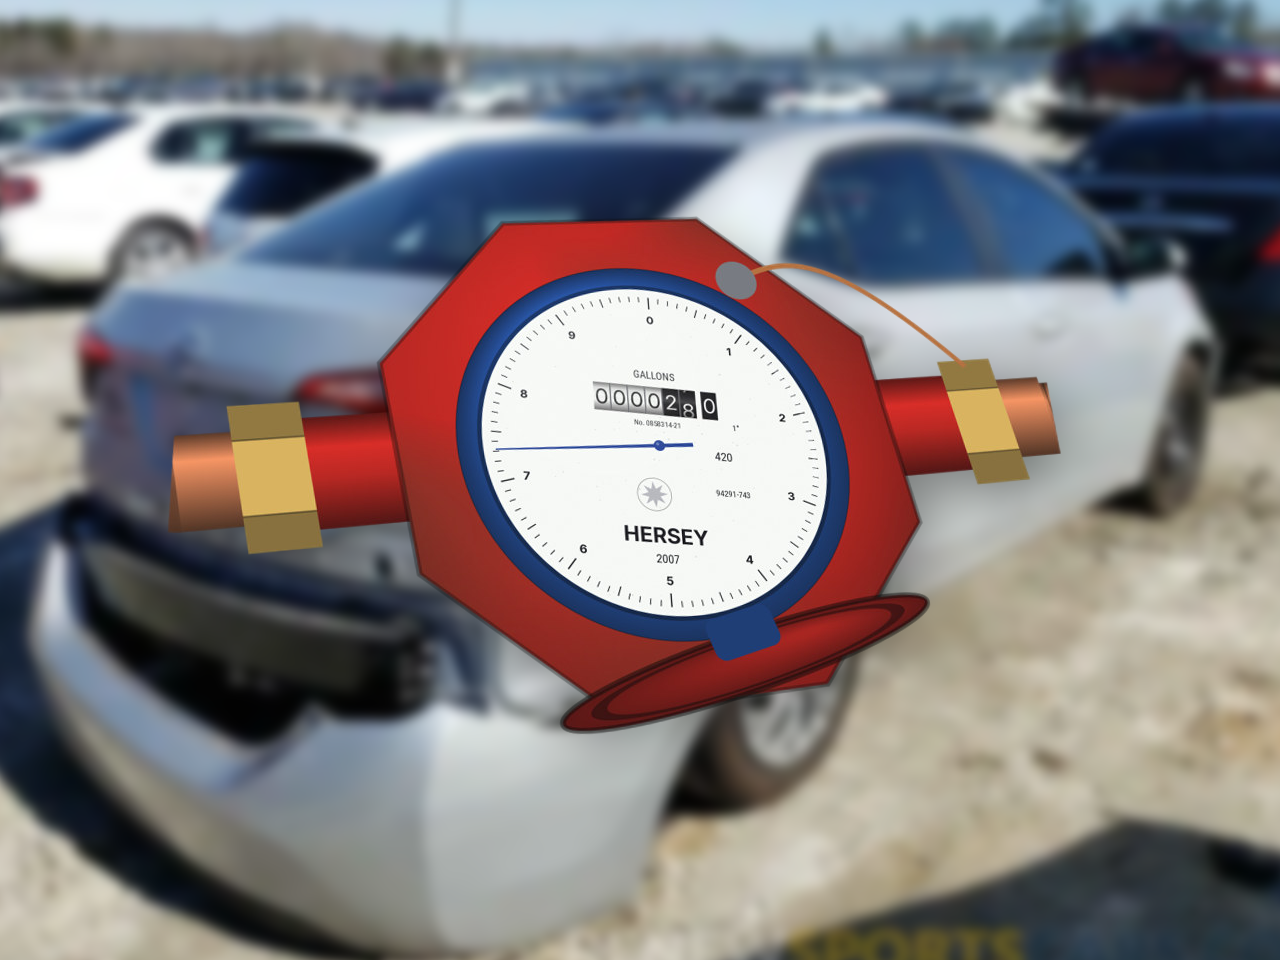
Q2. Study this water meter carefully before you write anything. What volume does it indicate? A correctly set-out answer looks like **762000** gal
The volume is **277.3** gal
